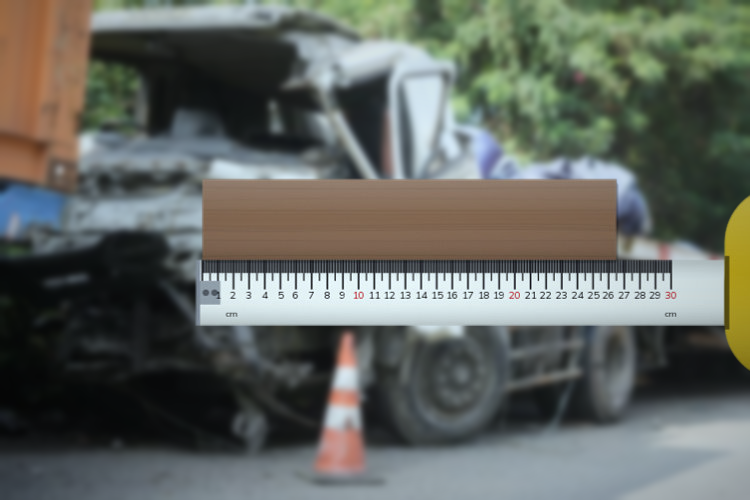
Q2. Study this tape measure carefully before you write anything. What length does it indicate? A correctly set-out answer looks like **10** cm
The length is **26.5** cm
